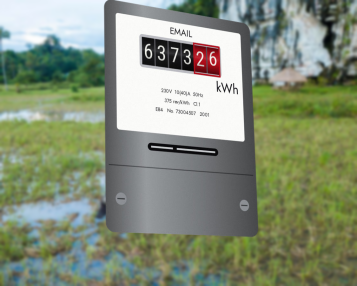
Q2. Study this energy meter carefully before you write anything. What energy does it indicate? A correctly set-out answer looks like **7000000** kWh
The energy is **6373.26** kWh
